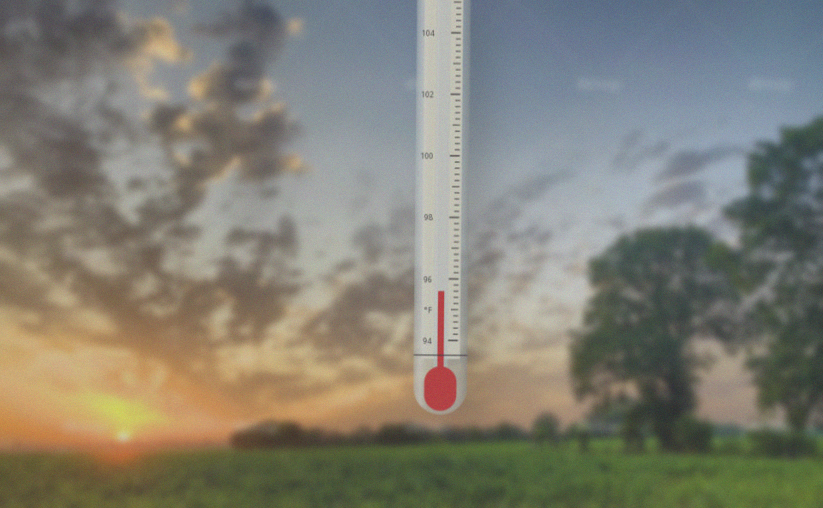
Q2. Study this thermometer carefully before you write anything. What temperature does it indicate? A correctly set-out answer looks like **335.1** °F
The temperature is **95.6** °F
